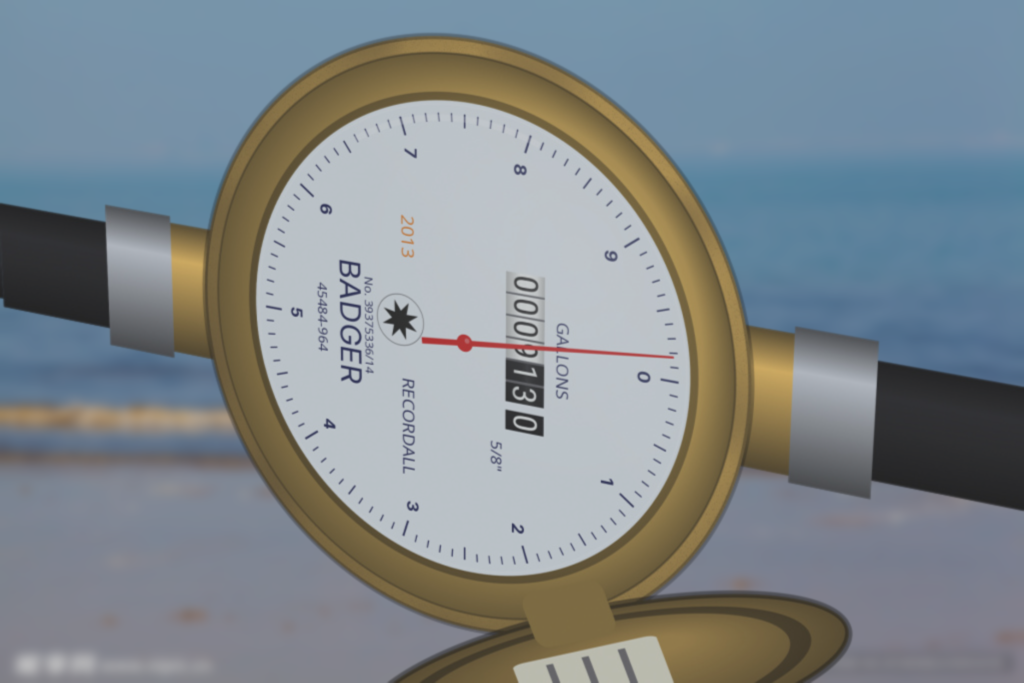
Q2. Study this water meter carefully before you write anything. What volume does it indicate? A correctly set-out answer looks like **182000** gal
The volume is **9129.8** gal
